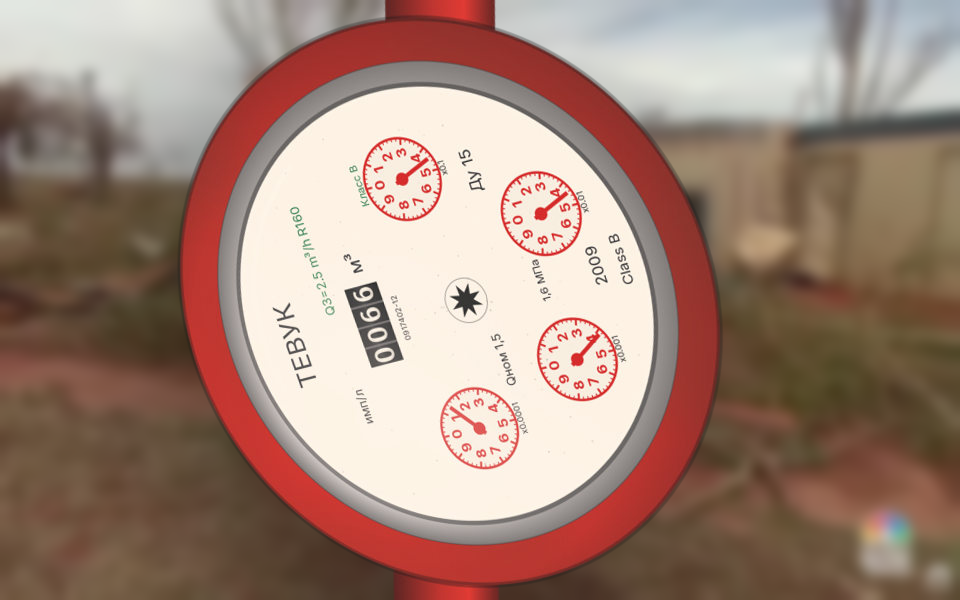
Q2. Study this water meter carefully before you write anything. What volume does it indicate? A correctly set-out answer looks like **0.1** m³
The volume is **66.4441** m³
